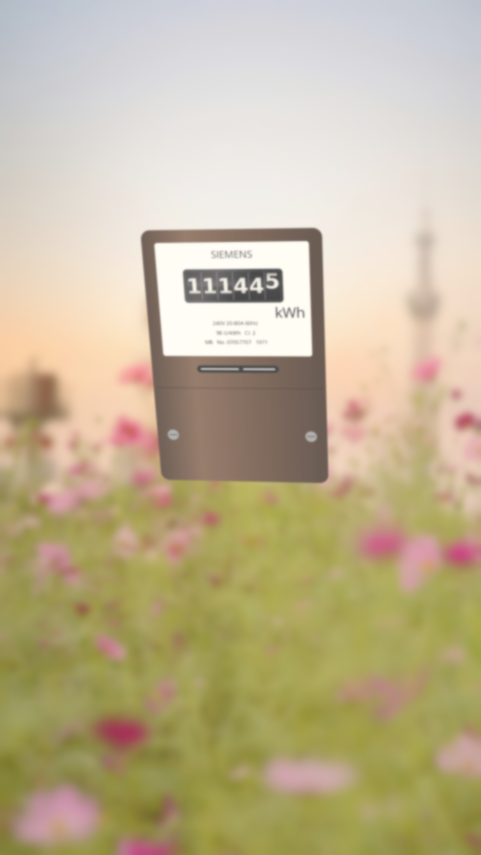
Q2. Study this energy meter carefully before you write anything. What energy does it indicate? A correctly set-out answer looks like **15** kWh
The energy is **111445** kWh
